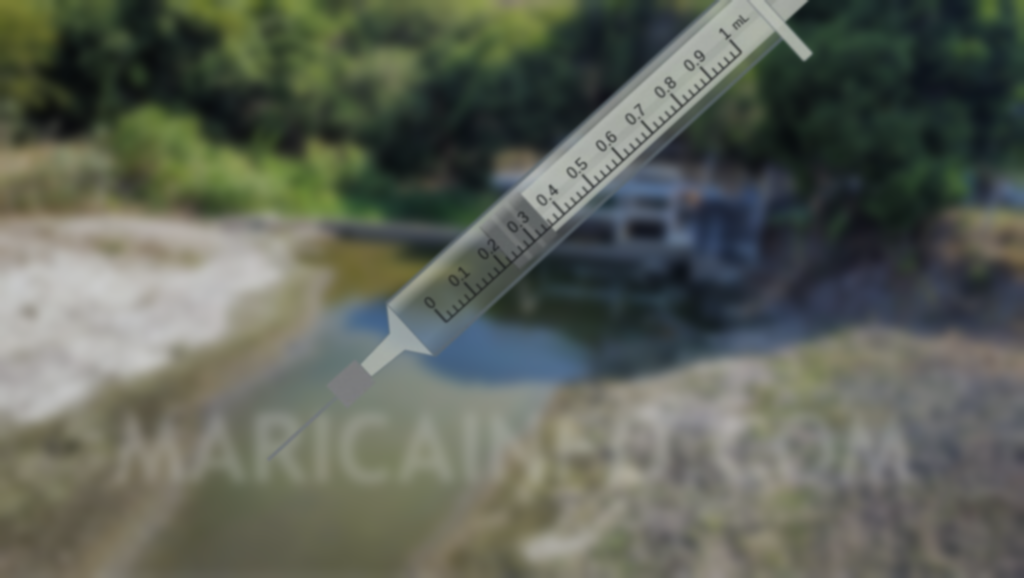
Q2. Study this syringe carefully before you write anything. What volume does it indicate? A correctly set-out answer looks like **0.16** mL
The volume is **0.22** mL
